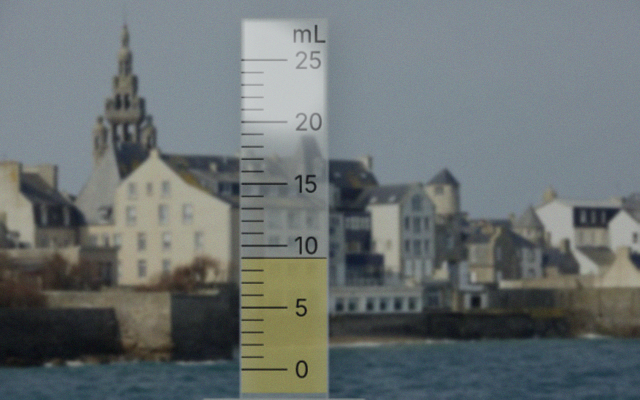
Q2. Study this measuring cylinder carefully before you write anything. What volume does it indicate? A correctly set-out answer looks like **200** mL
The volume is **9** mL
